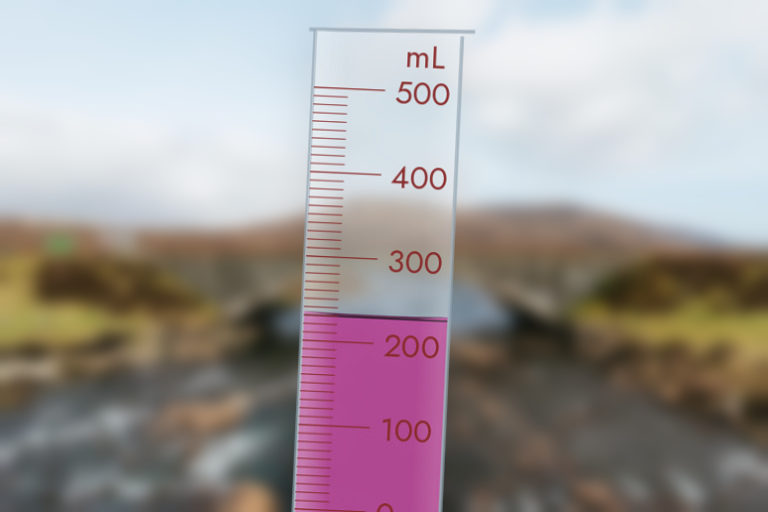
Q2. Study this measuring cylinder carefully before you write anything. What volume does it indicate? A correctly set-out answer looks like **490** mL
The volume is **230** mL
